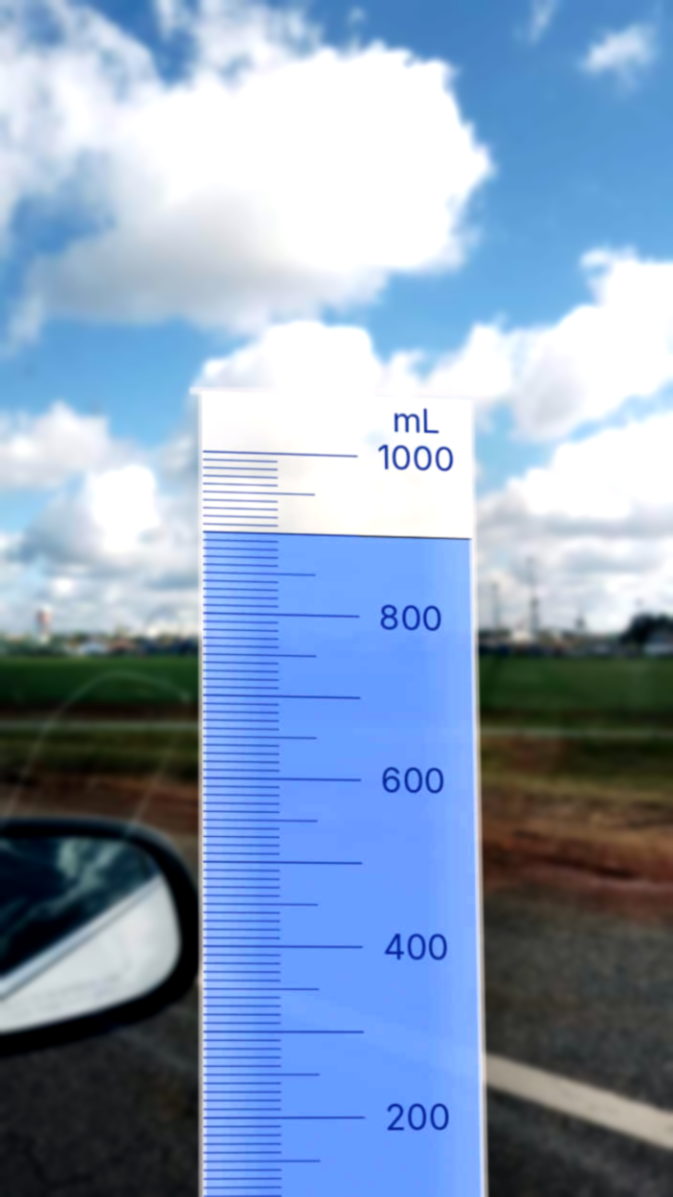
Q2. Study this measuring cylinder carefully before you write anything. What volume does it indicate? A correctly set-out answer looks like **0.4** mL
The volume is **900** mL
